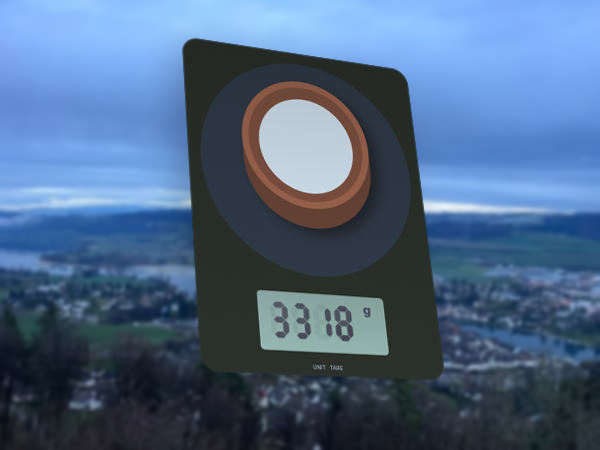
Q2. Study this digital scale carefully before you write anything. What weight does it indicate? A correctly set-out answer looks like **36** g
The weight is **3318** g
